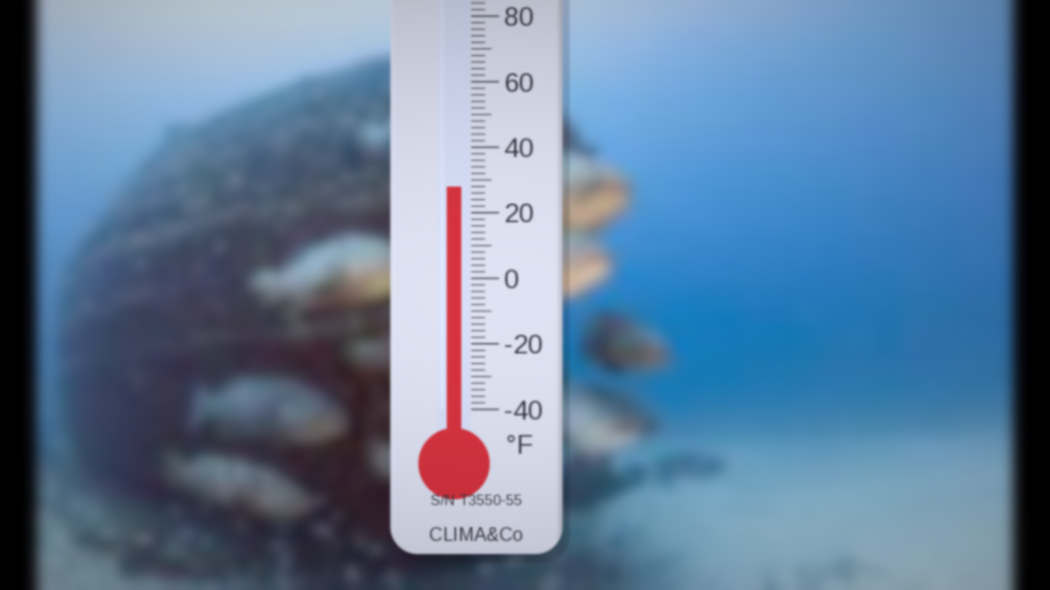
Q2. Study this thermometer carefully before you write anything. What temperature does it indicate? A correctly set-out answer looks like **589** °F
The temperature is **28** °F
